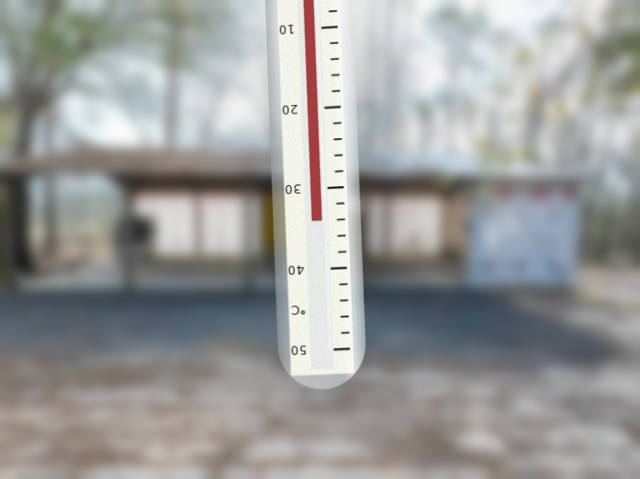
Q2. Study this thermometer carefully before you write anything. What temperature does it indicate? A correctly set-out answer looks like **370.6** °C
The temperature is **34** °C
